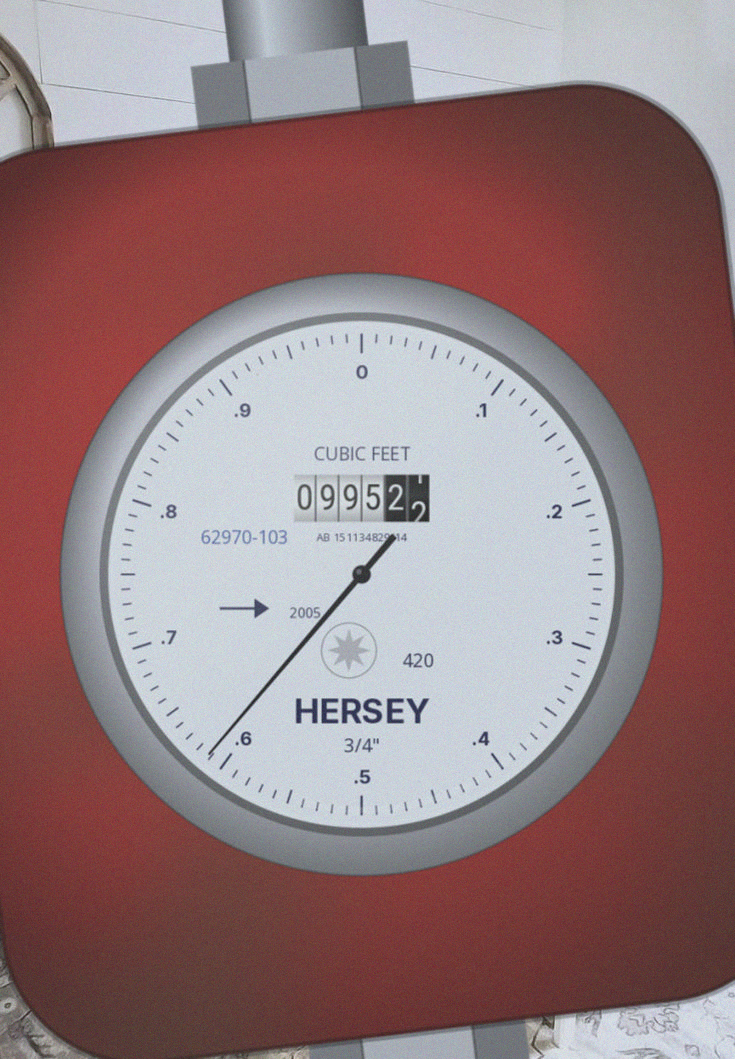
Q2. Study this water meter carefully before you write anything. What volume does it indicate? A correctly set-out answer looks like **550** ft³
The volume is **99521.61** ft³
